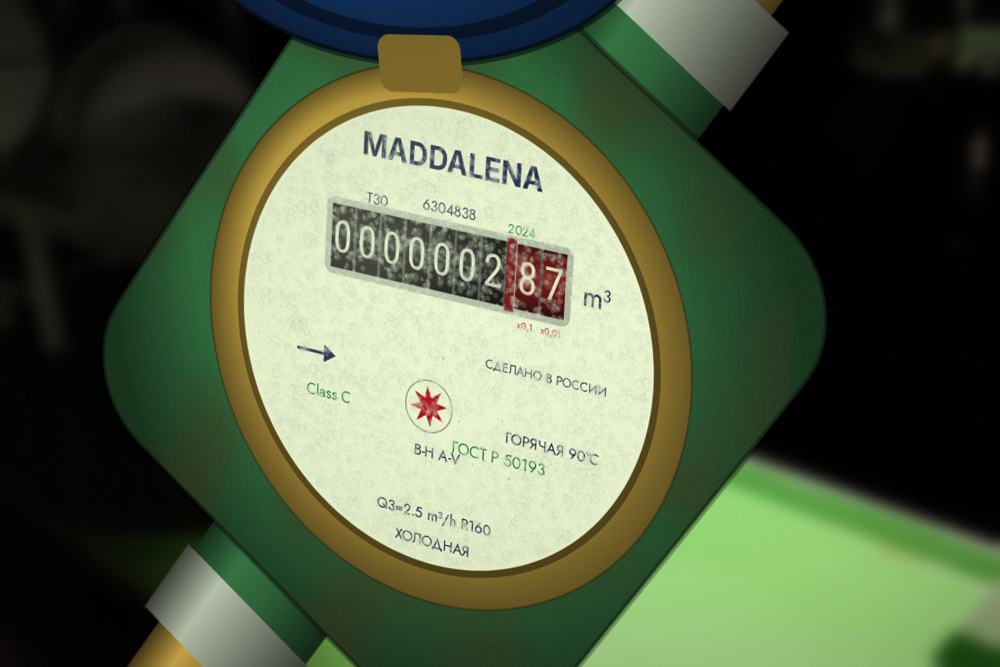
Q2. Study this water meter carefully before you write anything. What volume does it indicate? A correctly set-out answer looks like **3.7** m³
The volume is **2.87** m³
